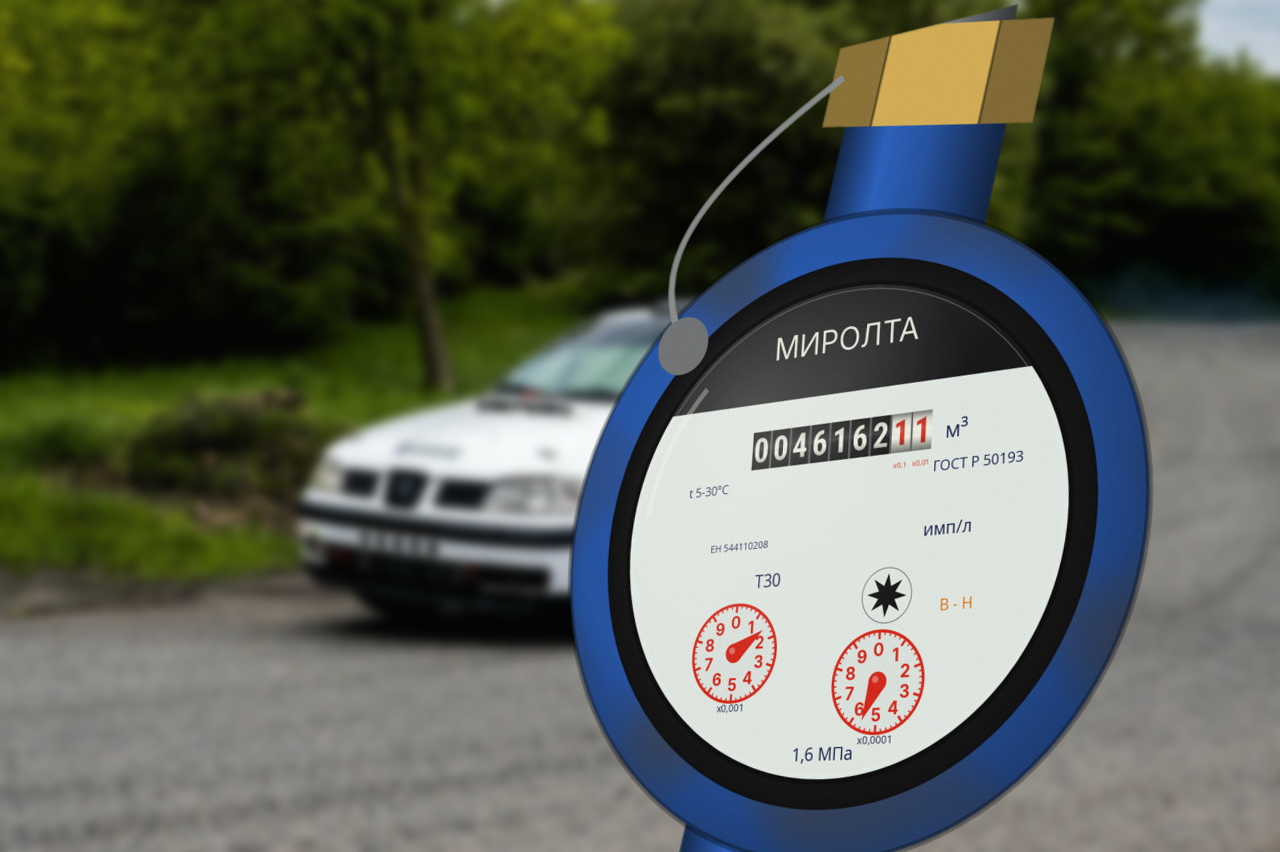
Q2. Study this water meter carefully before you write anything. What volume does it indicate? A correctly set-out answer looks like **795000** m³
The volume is **46162.1115** m³
